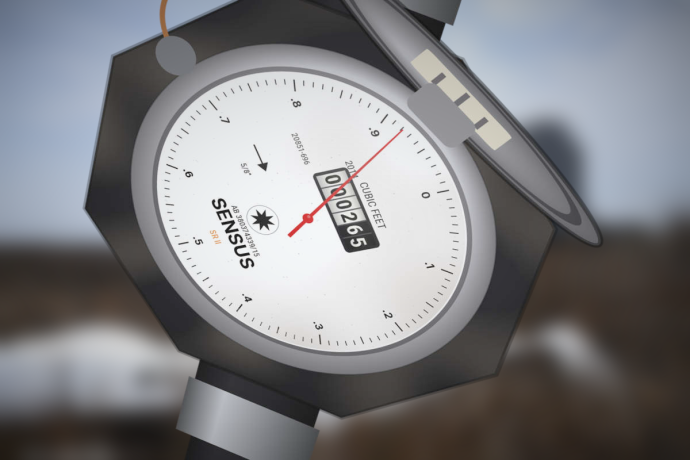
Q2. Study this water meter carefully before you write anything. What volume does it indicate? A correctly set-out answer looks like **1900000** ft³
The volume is **264.92** ft³
